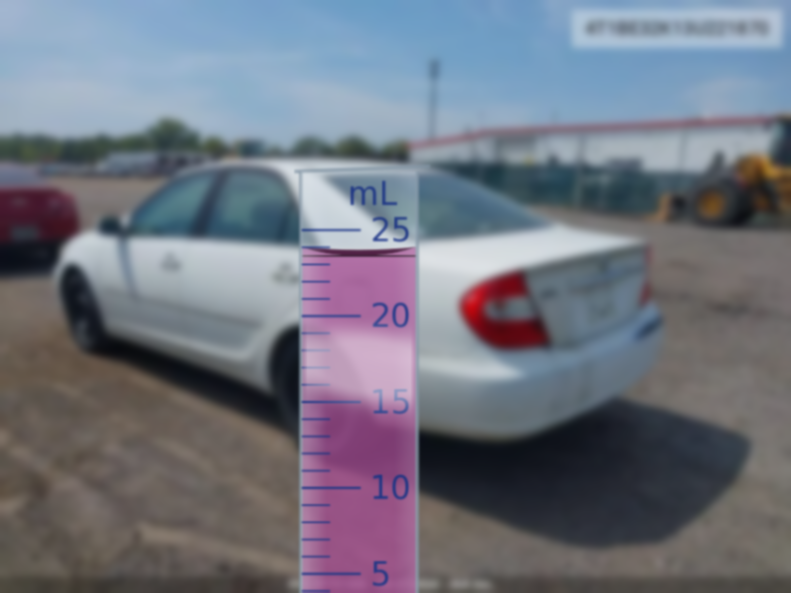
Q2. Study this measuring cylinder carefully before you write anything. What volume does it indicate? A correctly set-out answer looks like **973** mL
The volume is **23.5** mL
